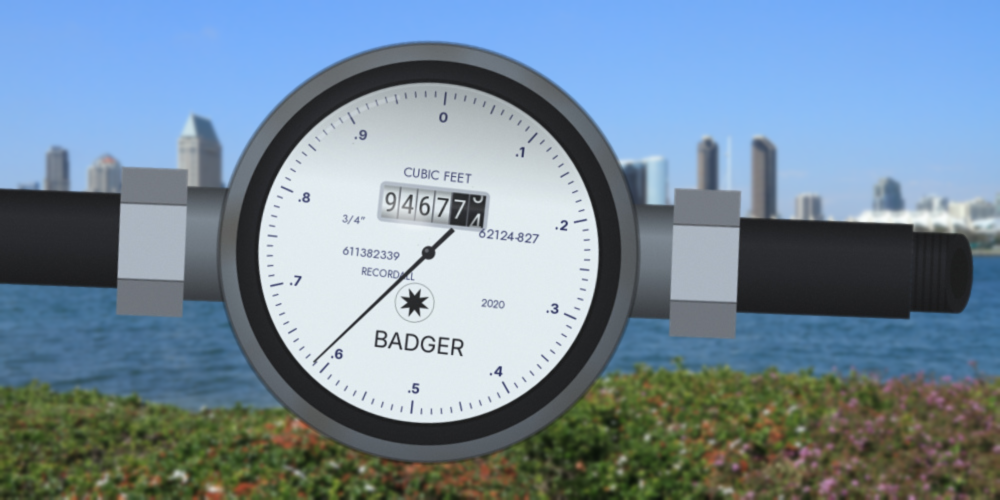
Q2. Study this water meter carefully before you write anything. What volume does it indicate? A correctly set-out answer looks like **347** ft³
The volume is **946773.61** ft³
